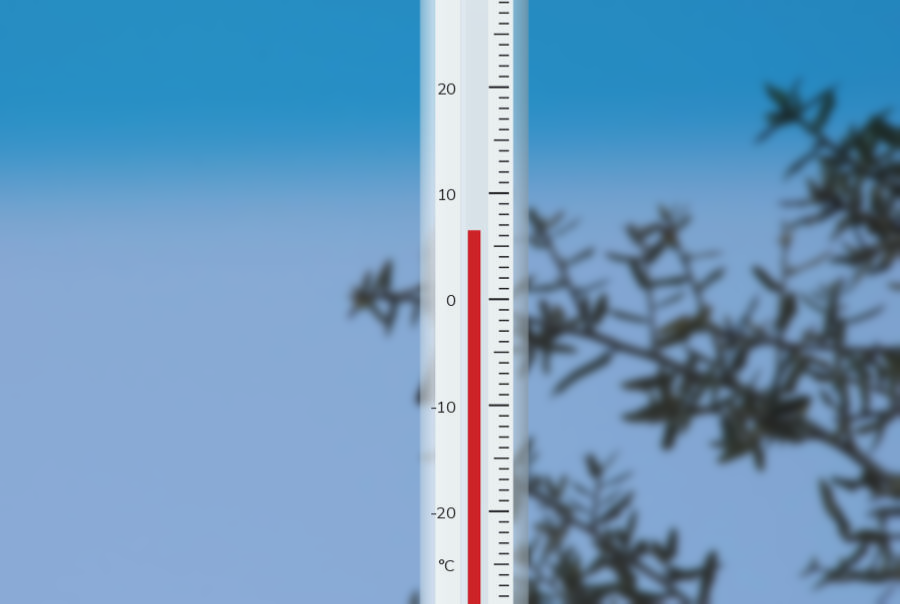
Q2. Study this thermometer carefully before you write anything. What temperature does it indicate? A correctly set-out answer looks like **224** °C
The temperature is **6.5** °C
